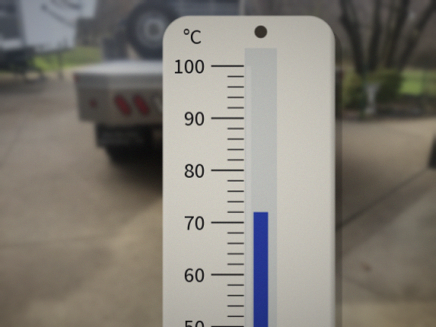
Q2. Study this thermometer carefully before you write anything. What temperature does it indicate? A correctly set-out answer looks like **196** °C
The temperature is **72** °C
